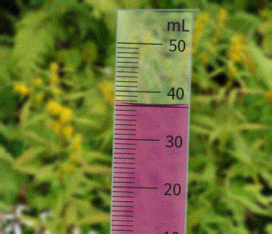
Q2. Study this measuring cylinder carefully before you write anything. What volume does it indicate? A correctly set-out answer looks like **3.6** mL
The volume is **37** mL
